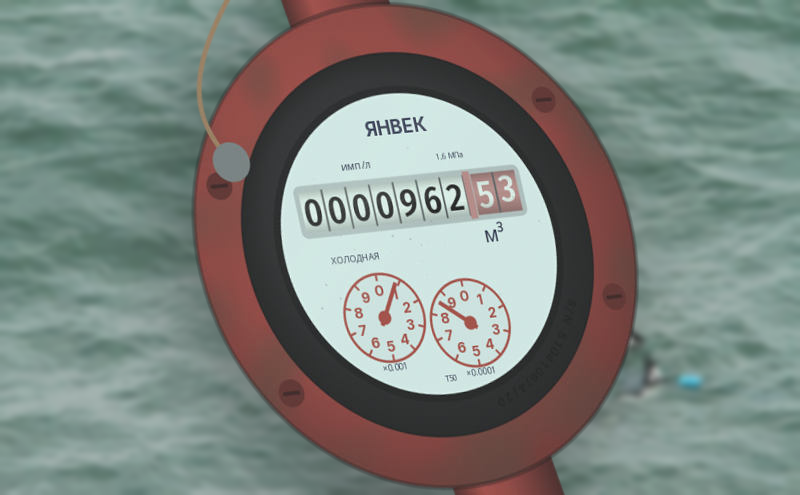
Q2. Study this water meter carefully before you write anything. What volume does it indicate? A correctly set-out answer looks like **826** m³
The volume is **962.5308** m³
